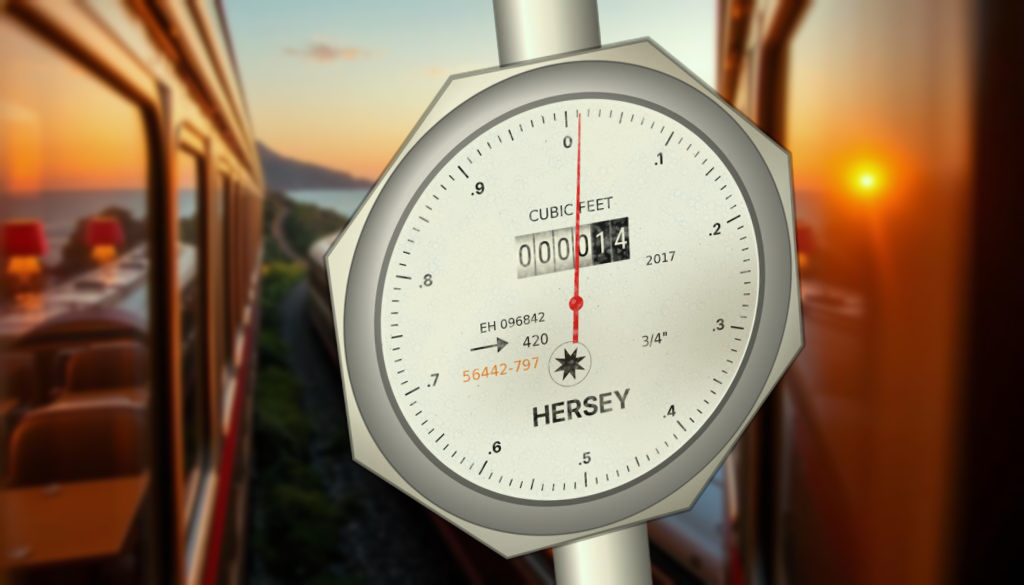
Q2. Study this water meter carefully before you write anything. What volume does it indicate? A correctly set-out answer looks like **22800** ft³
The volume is **14.01** ft³
